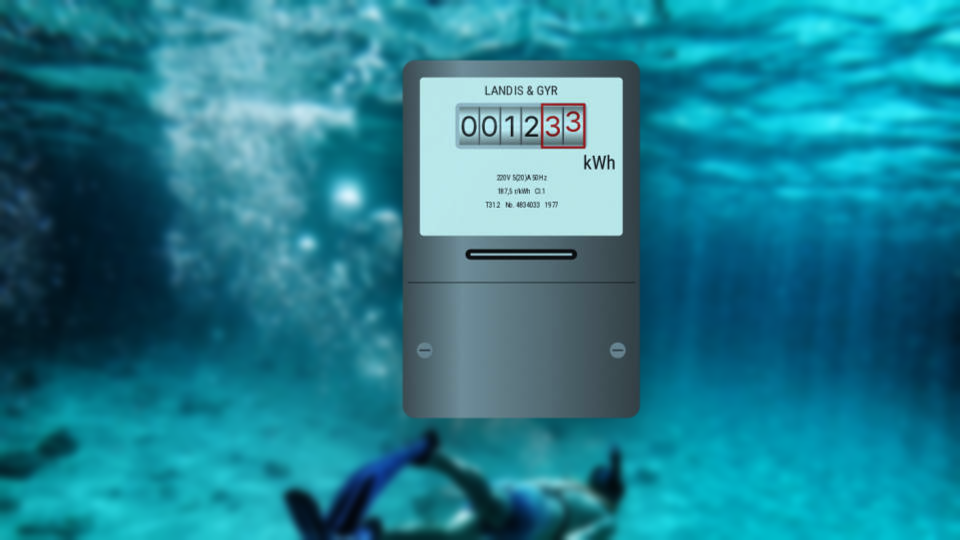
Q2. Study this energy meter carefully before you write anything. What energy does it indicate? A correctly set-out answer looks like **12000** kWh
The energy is **12.33** kWh
